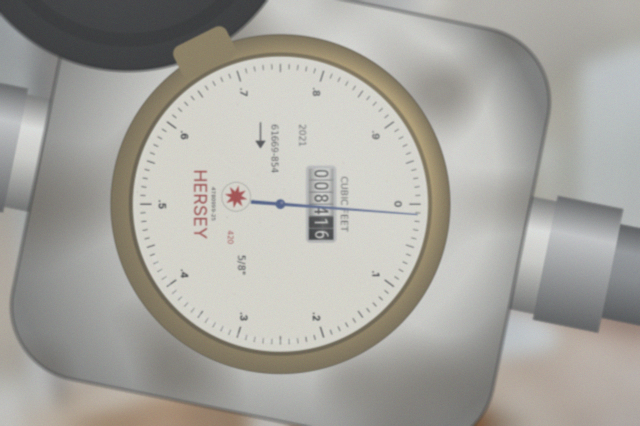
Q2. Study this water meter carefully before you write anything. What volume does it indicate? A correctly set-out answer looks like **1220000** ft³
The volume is **8416.01** ft³
